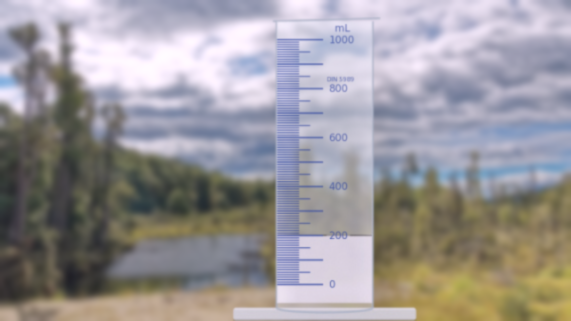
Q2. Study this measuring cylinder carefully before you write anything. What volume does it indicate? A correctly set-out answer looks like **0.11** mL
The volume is **200** mL
